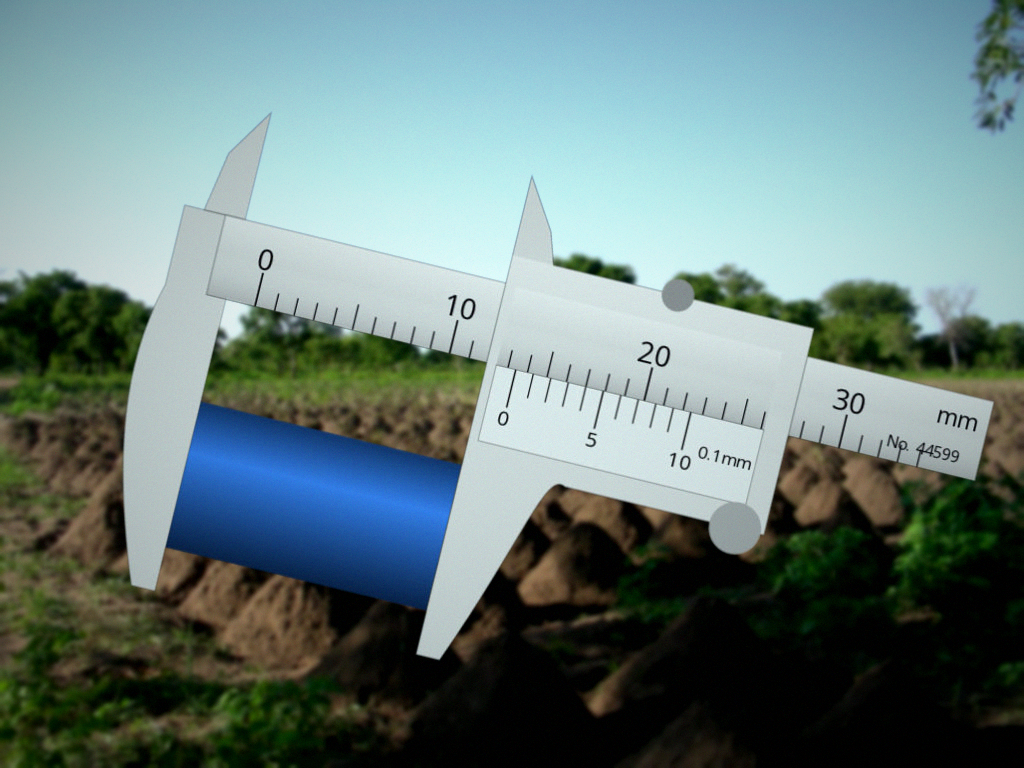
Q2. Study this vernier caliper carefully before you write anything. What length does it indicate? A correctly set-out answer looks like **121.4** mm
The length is **13.4** mm
